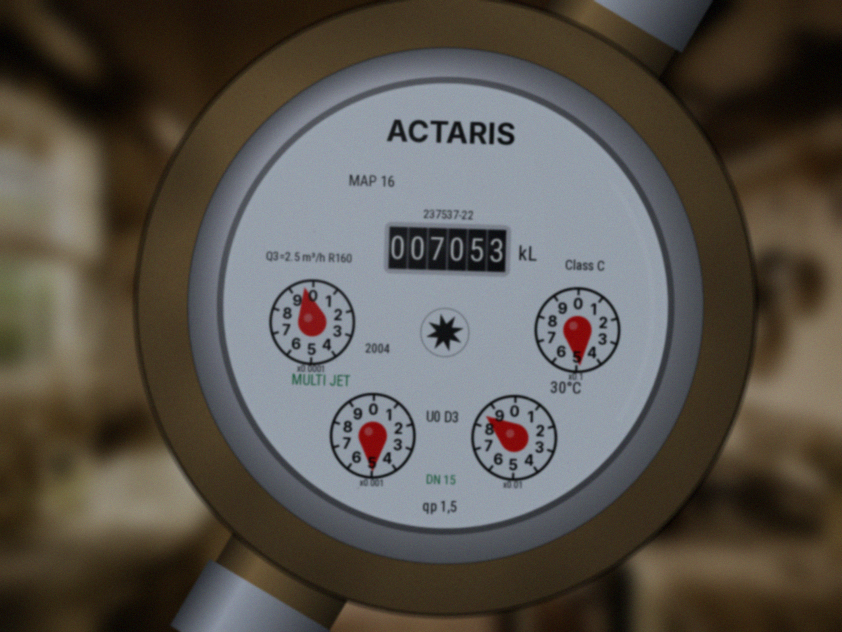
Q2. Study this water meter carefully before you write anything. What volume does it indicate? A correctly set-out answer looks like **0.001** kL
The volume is **7053.4849** kL
